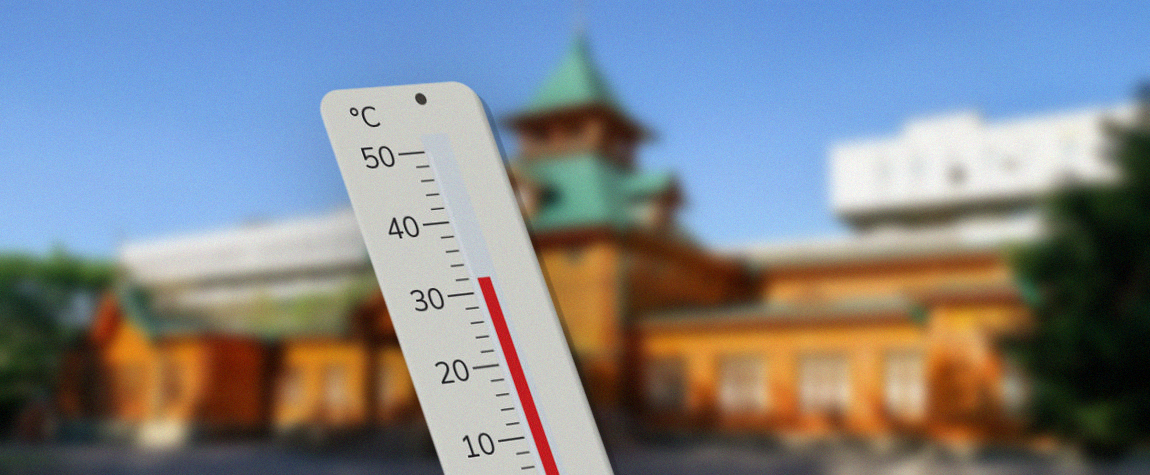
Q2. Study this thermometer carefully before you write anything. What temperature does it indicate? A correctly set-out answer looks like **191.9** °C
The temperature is **32** °C
